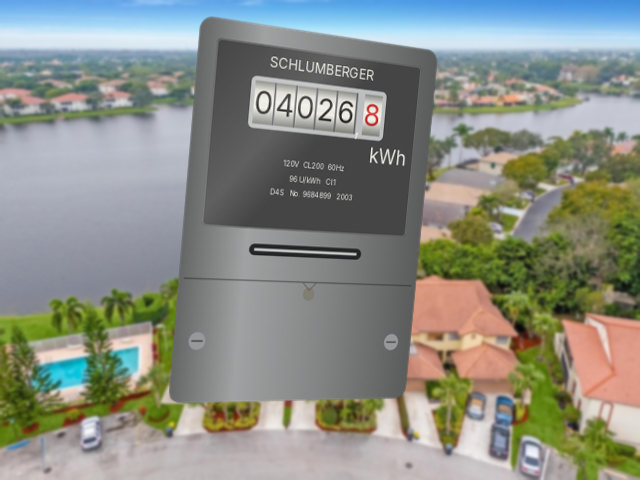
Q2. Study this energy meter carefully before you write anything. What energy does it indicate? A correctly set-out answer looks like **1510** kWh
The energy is **4026.8** kWh
